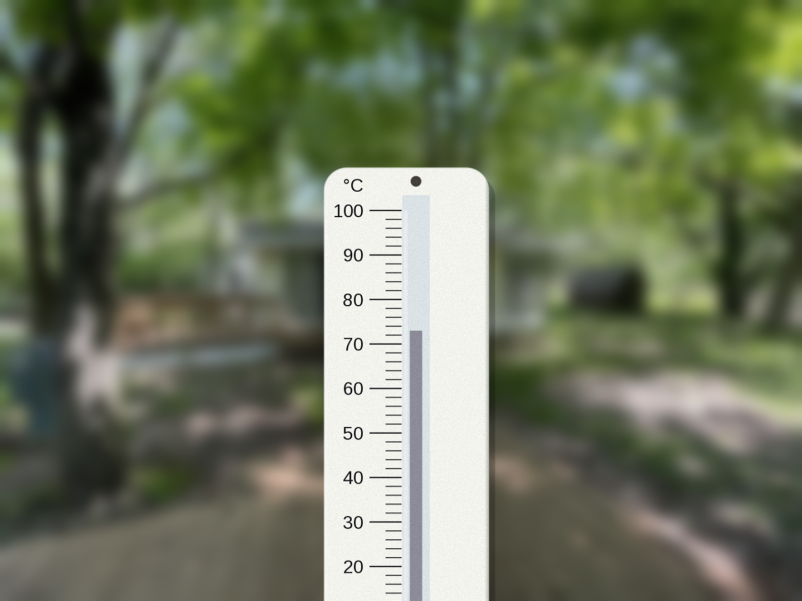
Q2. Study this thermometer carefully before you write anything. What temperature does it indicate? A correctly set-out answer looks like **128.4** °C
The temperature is **73** °C
